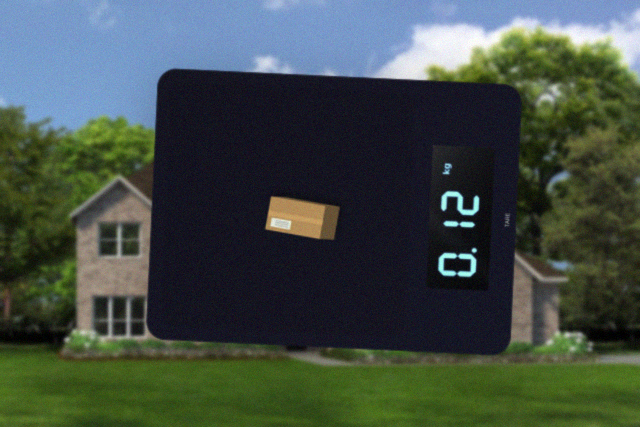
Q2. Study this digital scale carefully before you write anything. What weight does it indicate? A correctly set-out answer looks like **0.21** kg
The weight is **0.12** kg
